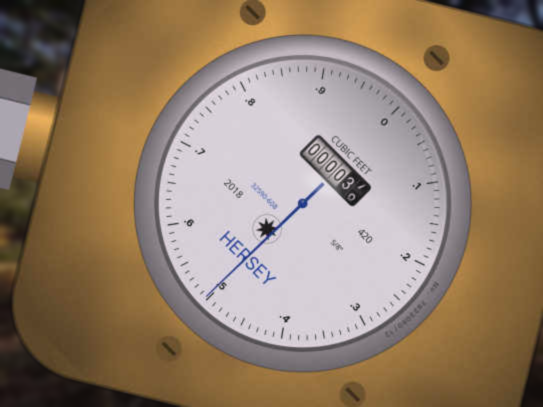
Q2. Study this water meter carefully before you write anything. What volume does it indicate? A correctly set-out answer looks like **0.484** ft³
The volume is **37.50** ft³
